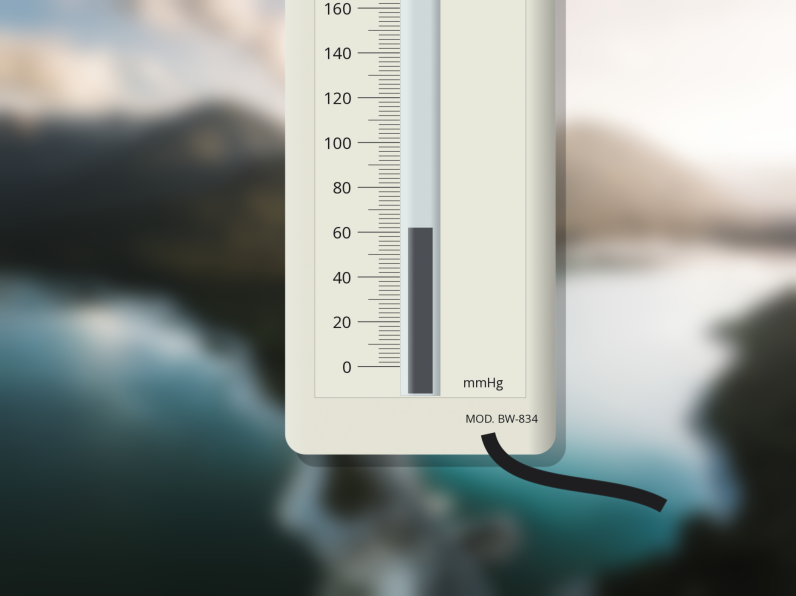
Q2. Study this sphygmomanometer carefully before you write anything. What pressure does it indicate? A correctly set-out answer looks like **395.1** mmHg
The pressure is **62** mmHg
